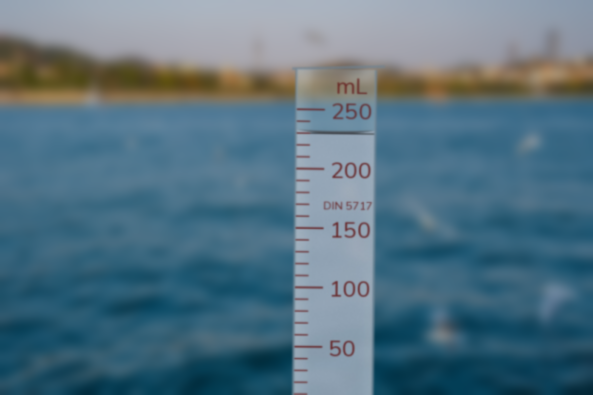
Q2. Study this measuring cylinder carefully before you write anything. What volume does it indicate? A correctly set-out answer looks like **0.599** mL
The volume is **230** mL
